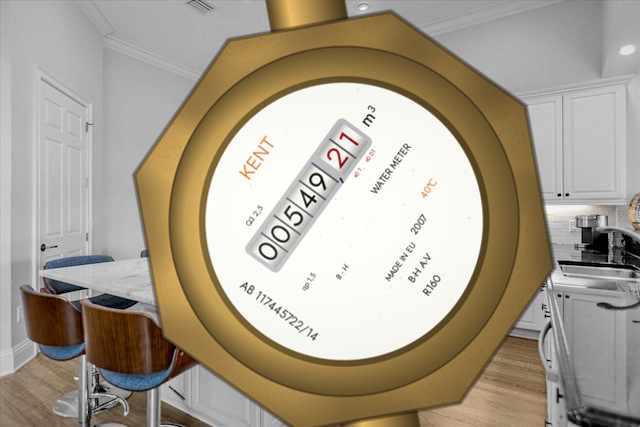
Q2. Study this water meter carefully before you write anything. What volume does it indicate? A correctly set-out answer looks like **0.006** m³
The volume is **549.21** m³
